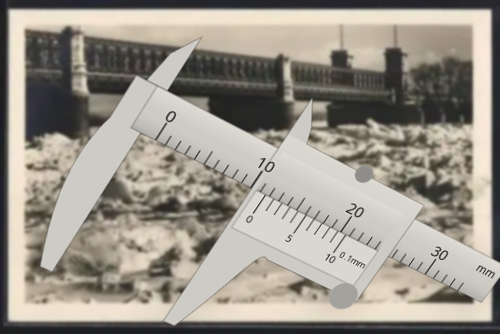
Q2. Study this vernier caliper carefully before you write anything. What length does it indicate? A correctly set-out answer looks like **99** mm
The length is **11.6** mm
